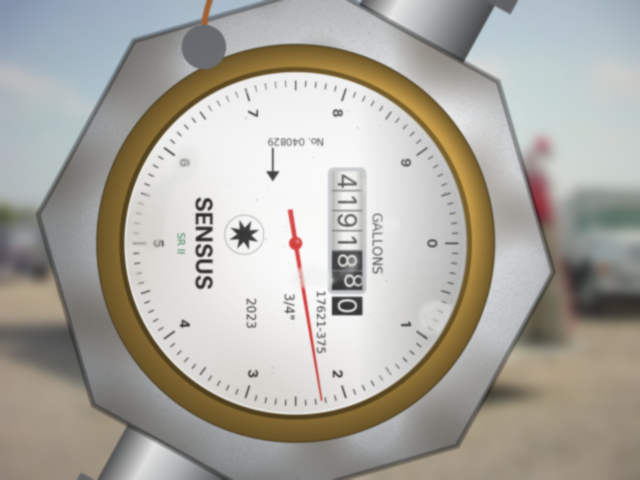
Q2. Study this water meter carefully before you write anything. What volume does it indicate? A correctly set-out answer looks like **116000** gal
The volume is **4191882.2** gal
